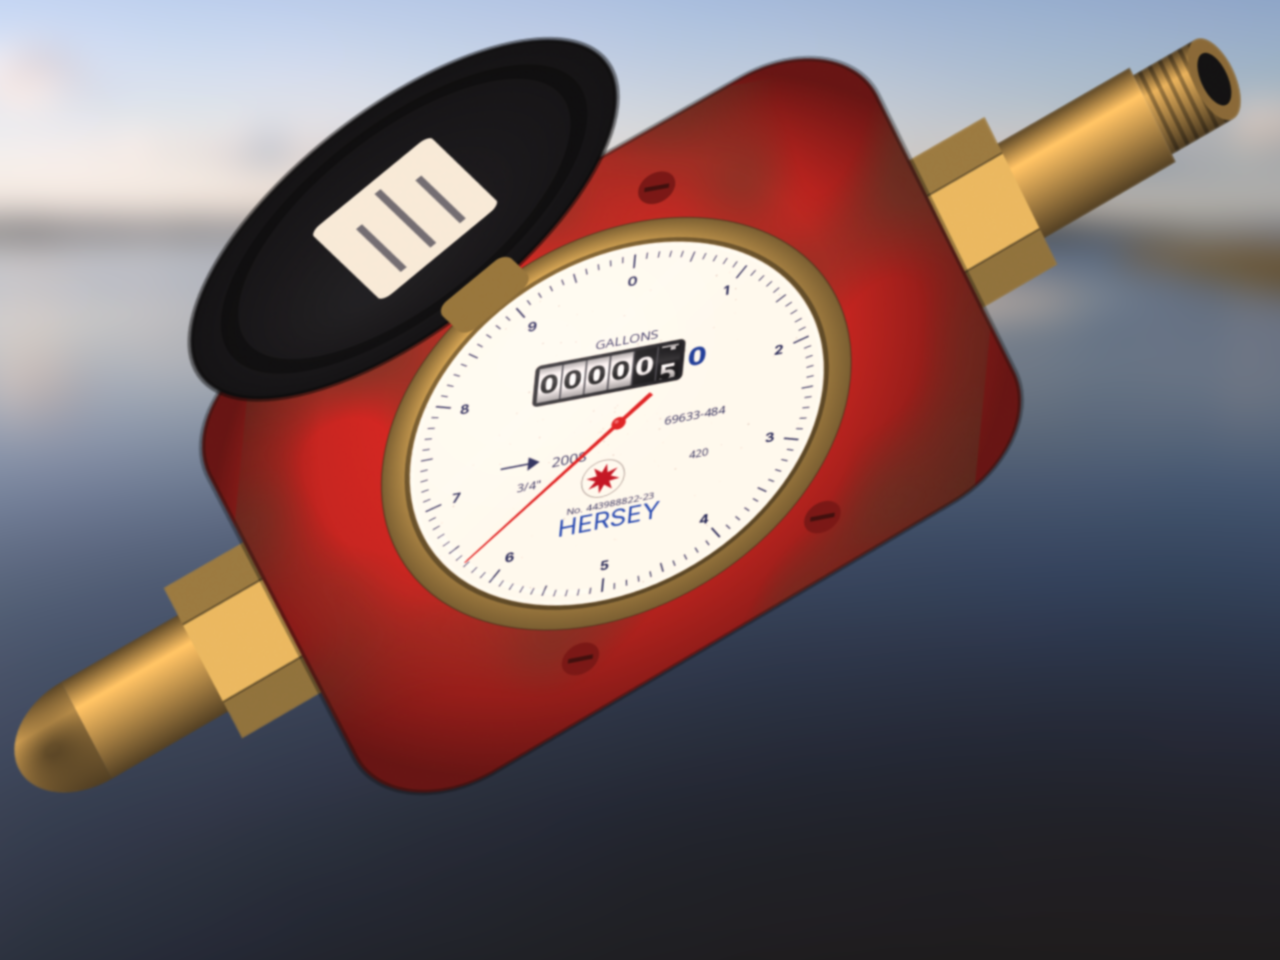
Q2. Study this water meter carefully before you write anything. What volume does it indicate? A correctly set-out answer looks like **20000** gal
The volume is **46.3** gal
